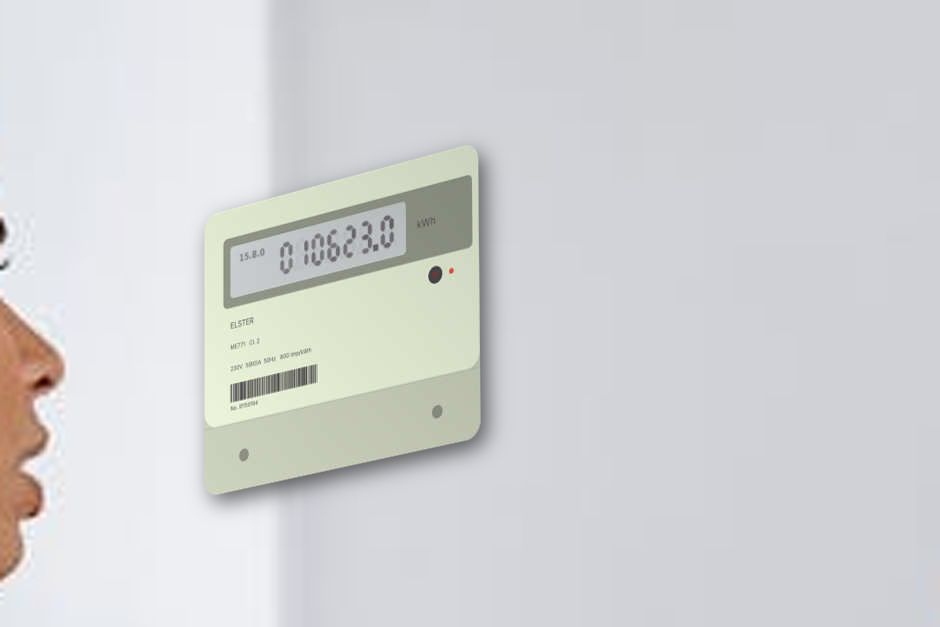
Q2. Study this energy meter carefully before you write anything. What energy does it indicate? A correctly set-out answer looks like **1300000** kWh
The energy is **10623.0** kWh
